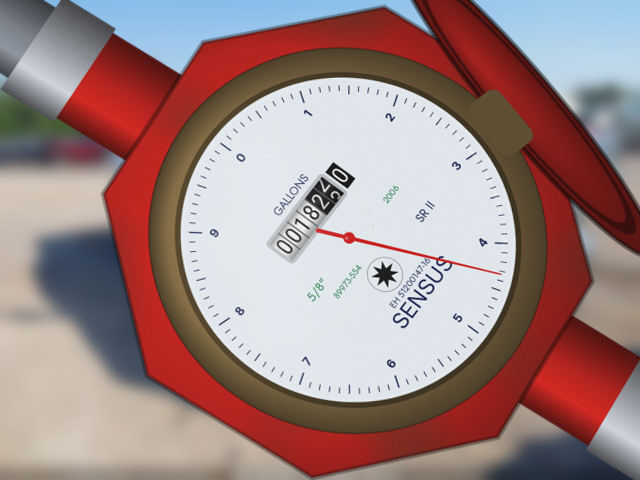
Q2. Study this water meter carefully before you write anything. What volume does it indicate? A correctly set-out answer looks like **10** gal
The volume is **18224.3** gal
